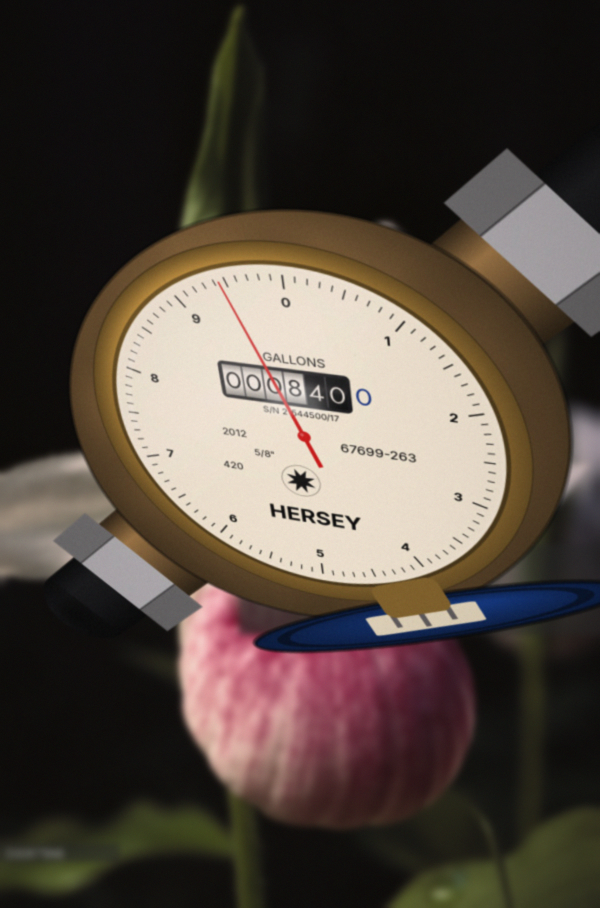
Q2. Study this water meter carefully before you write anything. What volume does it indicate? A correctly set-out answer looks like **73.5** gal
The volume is **8399.4** gal
